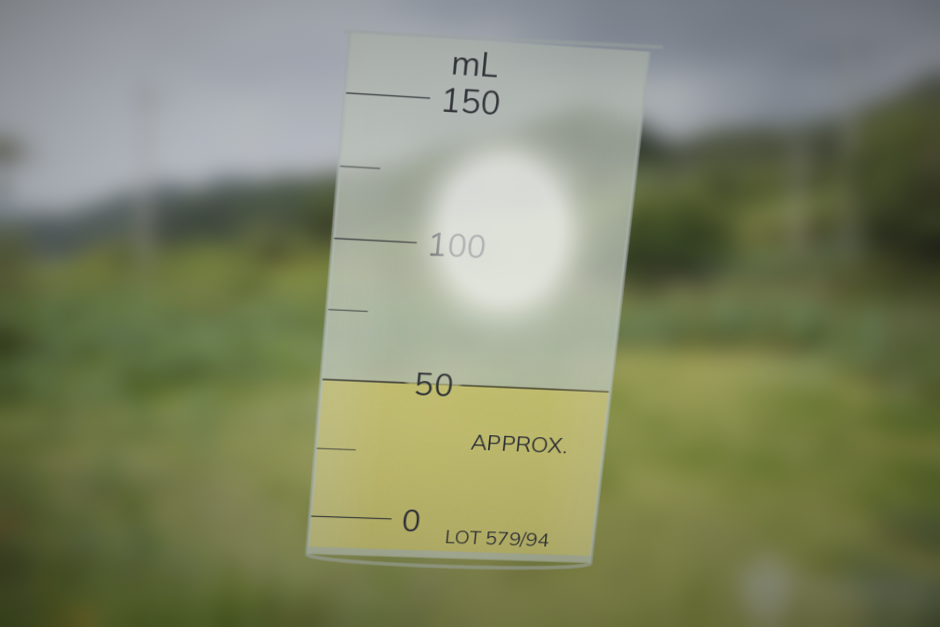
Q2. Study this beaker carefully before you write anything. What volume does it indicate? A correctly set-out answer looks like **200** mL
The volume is **50** mL
